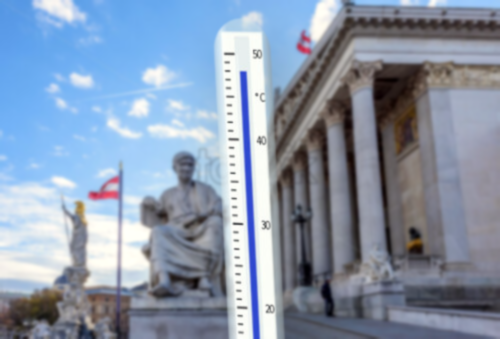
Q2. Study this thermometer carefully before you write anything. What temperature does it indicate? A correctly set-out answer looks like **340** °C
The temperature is **48** °C
